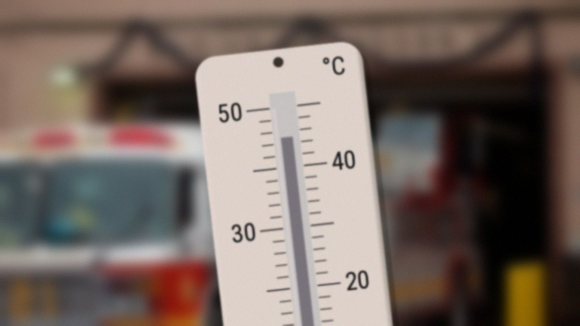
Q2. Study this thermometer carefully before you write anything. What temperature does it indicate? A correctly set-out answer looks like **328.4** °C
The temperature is **45** °C
